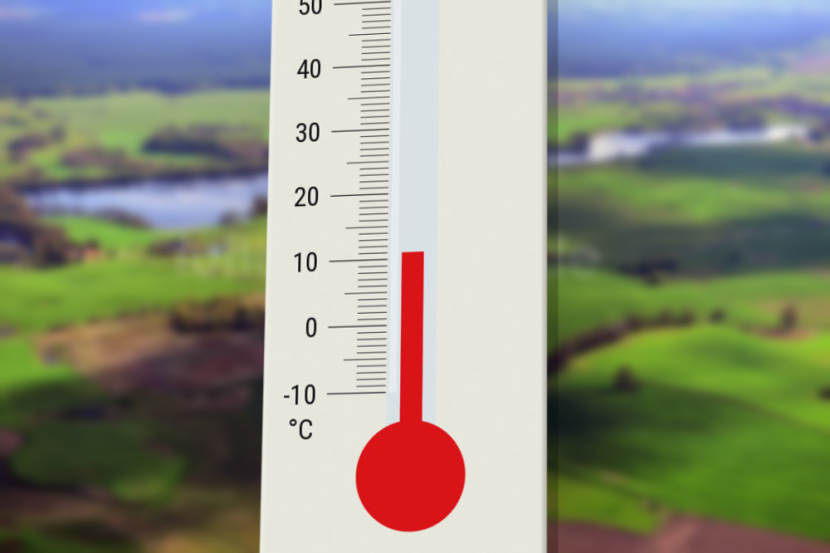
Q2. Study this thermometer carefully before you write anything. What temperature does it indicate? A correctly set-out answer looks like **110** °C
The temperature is **11** °C
